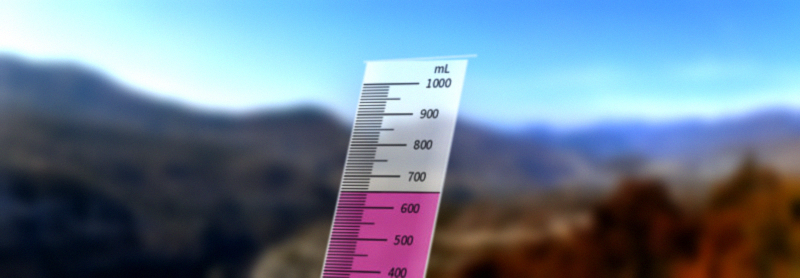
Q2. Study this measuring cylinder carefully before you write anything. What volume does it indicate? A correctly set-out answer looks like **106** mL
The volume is **650** mL
